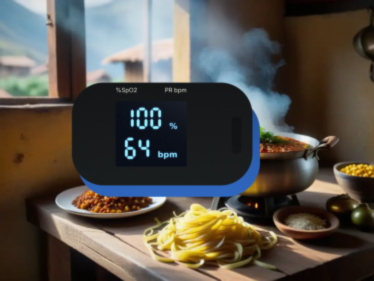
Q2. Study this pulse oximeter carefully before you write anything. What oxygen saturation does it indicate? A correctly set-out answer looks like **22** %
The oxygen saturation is **100** %
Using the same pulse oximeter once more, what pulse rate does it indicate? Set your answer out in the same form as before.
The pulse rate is **64** bpm
